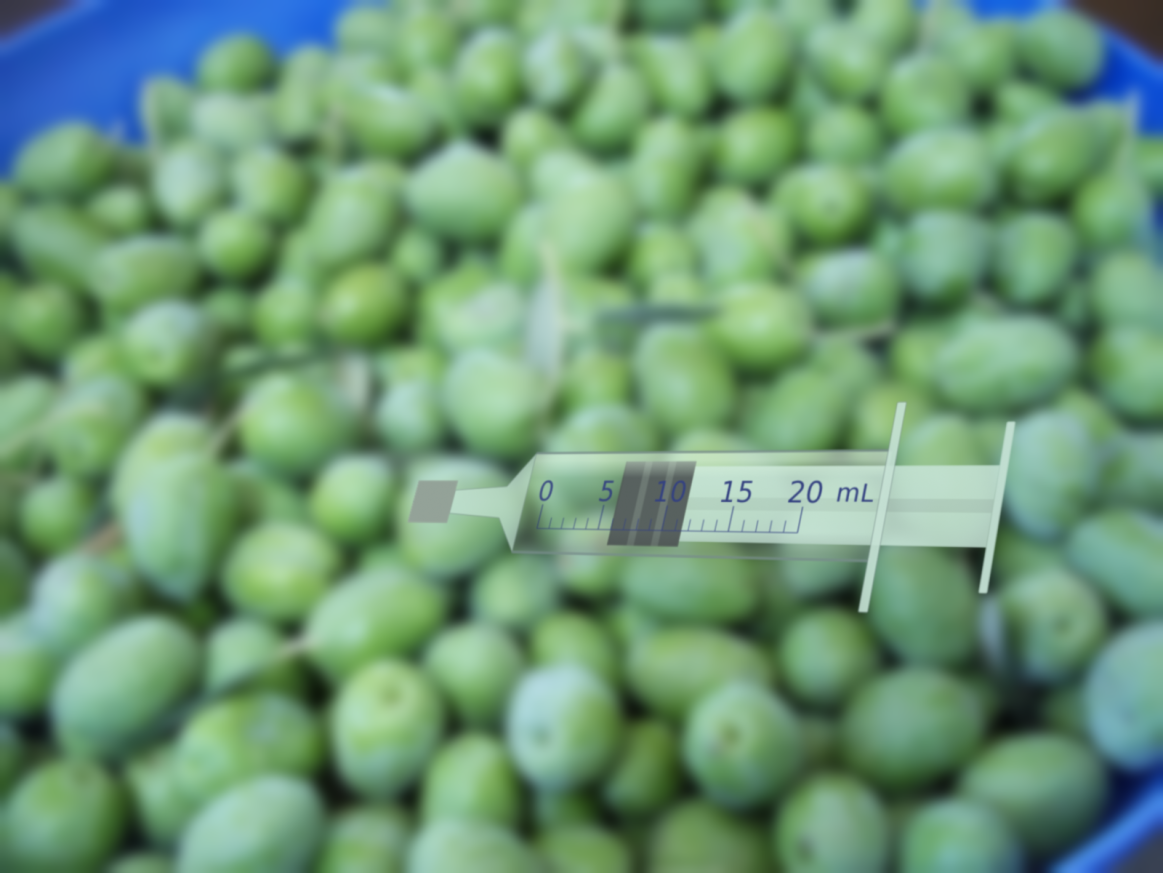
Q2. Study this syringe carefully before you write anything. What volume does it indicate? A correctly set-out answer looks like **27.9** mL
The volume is **6** mL
